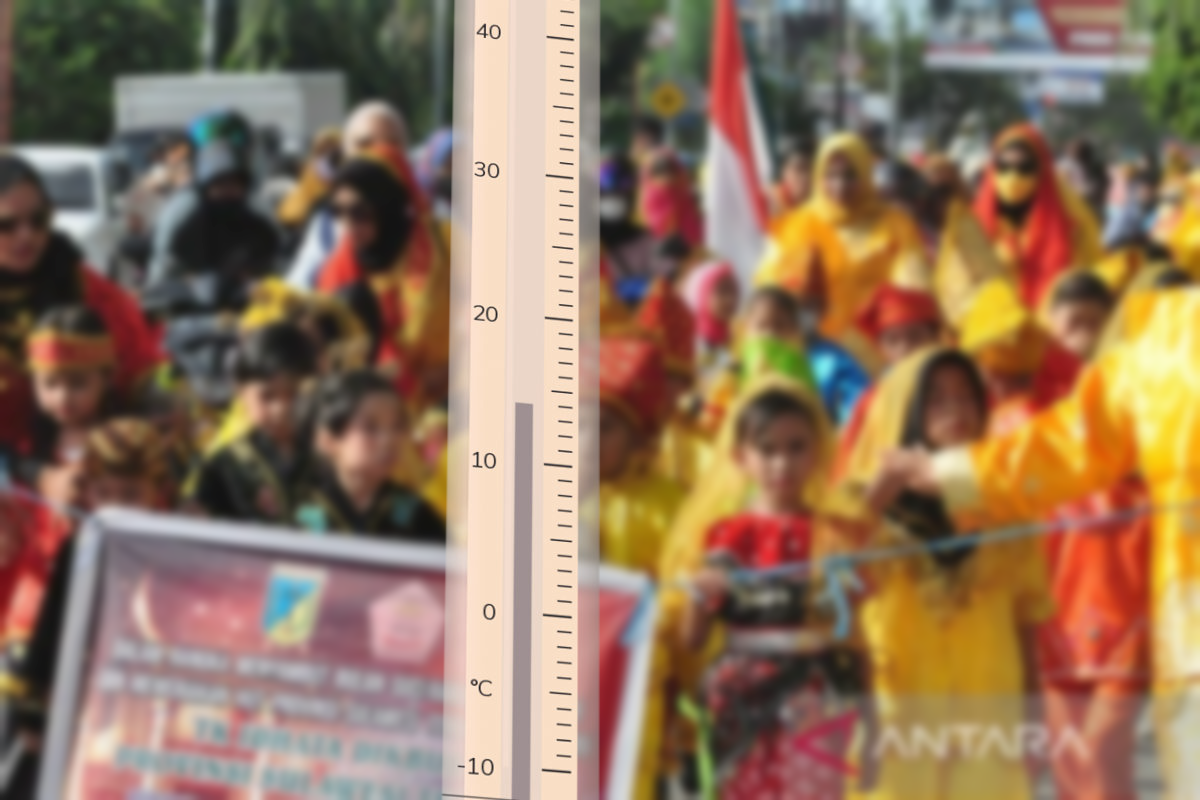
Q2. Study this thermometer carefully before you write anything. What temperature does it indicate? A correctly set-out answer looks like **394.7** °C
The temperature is **14** °C
